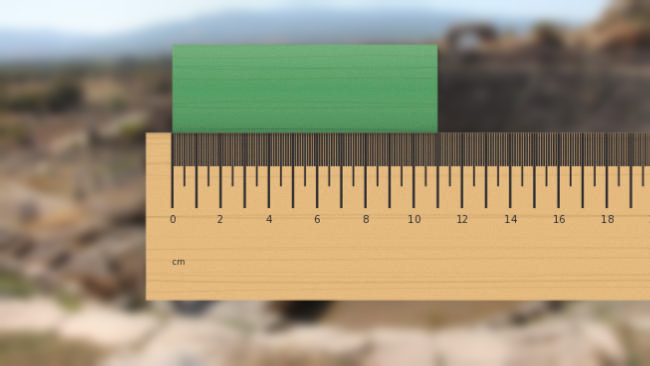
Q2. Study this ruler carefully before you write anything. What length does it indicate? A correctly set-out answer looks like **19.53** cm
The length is **11** cm
